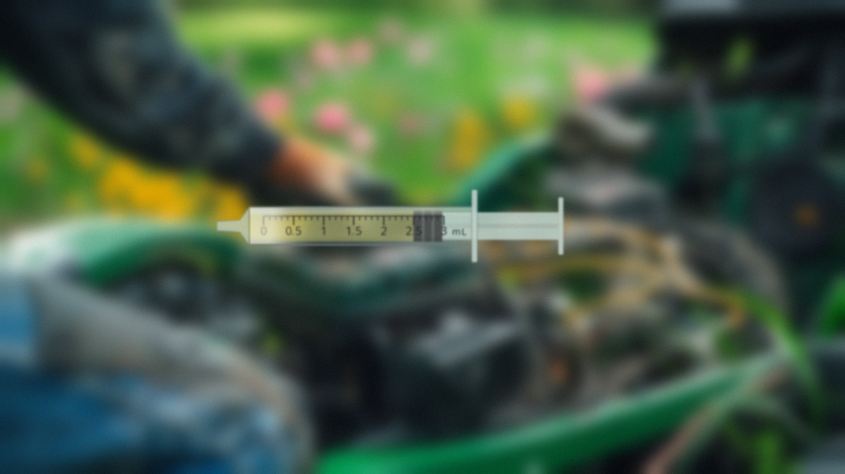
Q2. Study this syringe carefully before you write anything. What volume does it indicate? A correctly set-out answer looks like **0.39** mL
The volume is **2.5** mL
